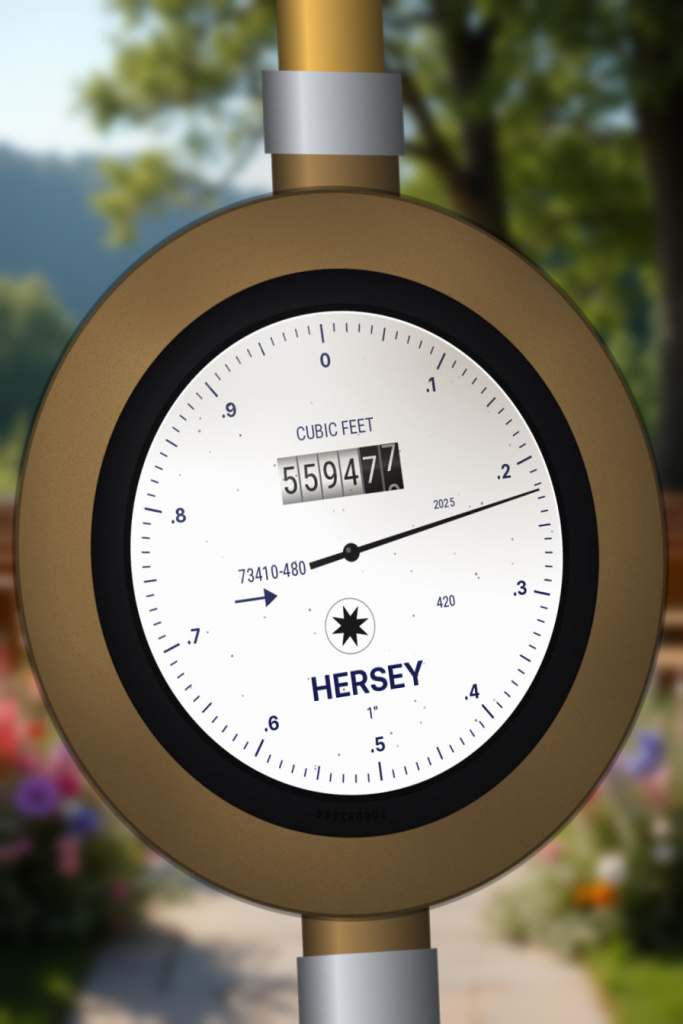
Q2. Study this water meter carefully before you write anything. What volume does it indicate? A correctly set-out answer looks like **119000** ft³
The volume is **559477.22** ft³
